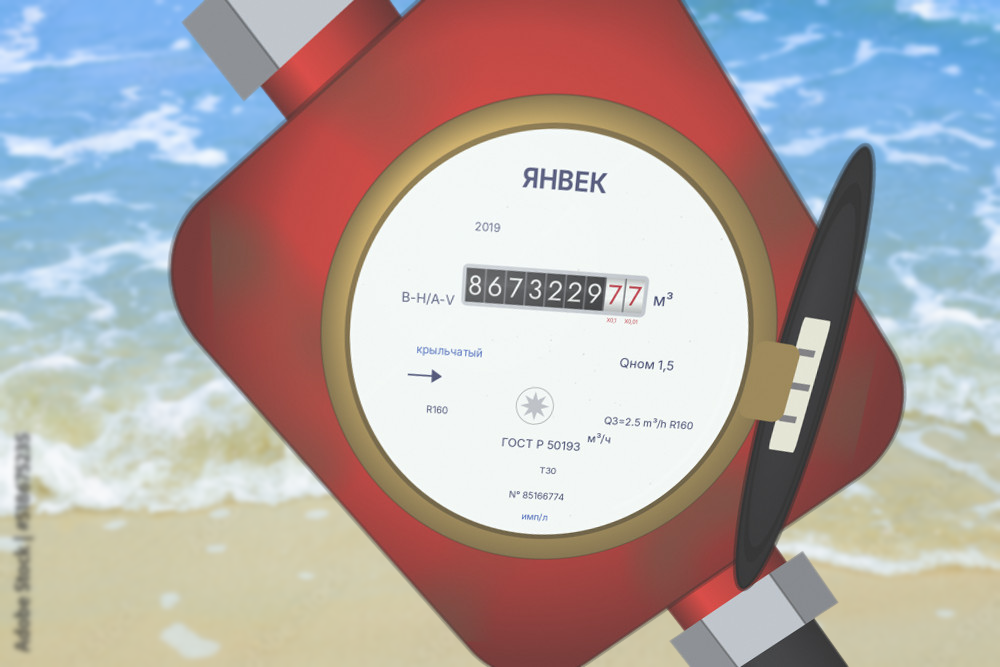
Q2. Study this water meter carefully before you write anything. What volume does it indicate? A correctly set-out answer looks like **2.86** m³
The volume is **8673229.77** m³
